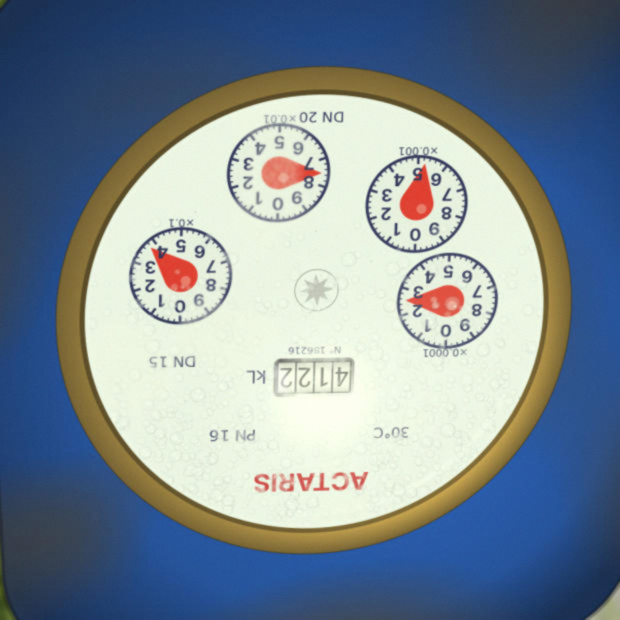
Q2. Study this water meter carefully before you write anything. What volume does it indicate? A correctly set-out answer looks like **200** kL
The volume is **4122.3752** kL
